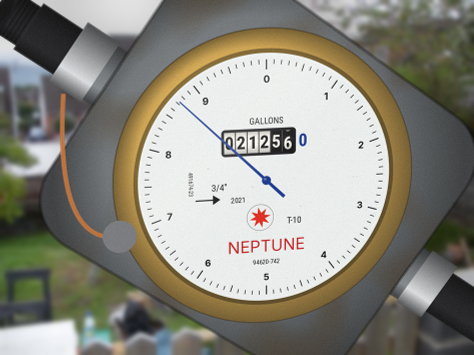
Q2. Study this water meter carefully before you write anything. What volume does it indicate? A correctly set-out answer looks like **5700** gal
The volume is **212558.7** gal
